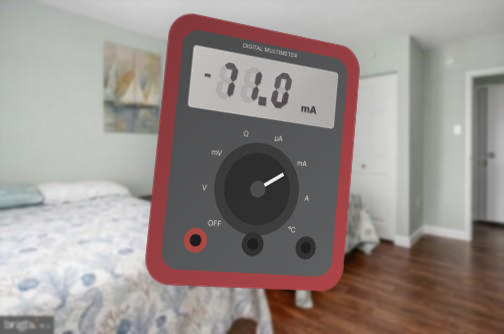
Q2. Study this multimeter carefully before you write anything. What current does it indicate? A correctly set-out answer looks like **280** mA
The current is **-71.0** mA
